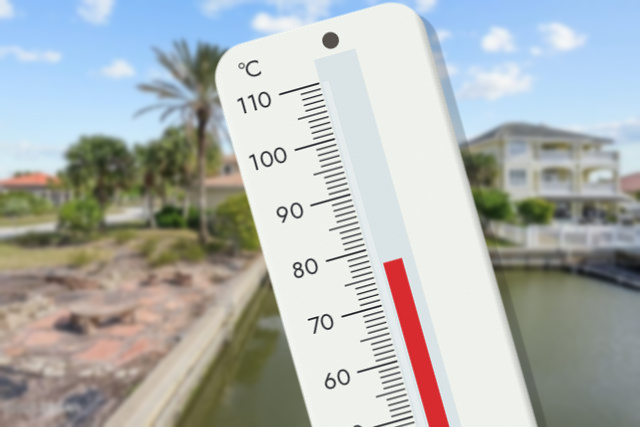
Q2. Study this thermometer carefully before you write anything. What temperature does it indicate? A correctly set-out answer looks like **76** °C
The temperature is **77** °C
